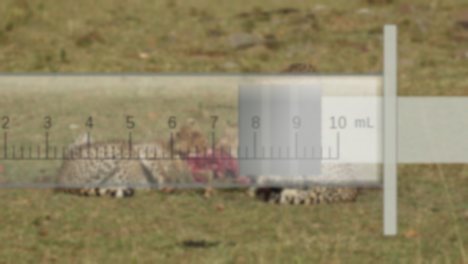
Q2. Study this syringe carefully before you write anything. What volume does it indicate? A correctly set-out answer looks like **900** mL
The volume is **7.6** mL
